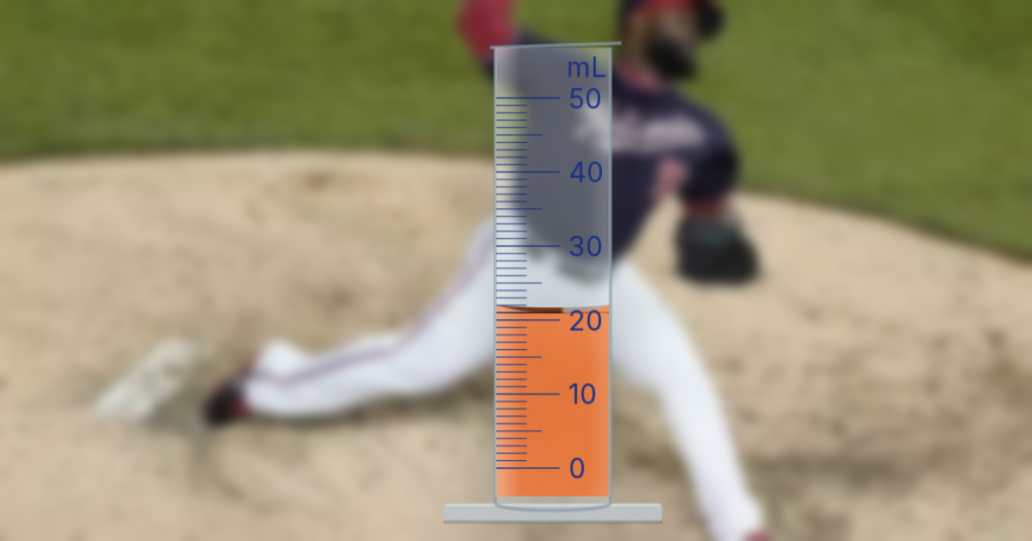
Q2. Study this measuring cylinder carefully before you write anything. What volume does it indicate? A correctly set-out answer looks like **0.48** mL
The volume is **21** mL
